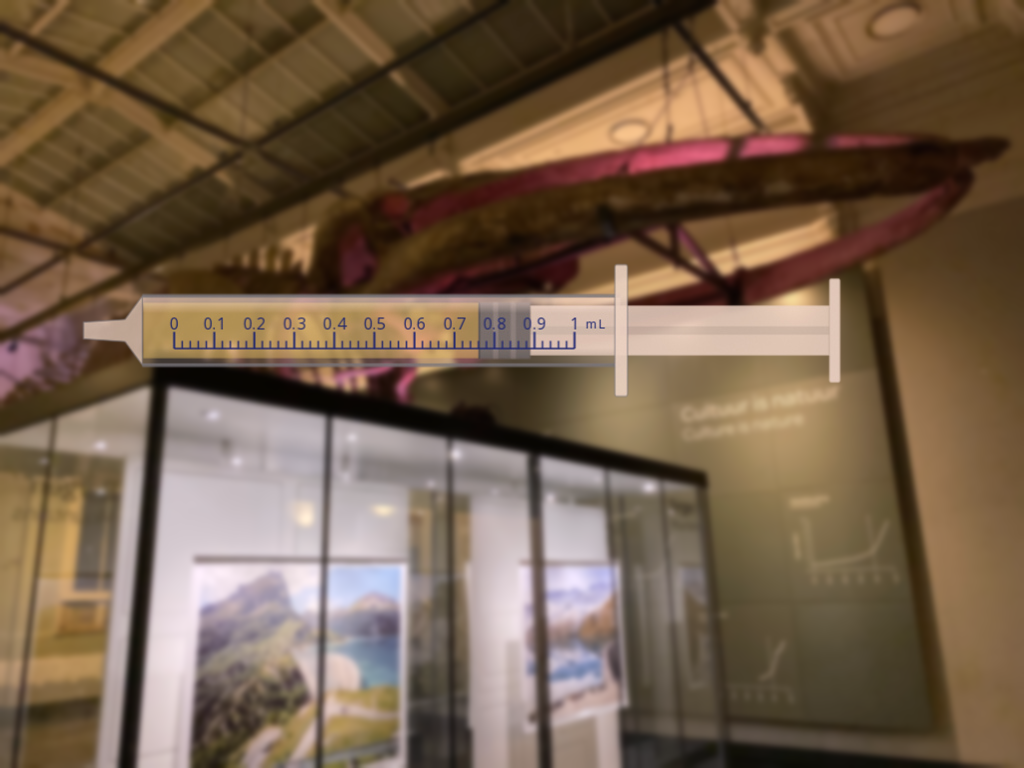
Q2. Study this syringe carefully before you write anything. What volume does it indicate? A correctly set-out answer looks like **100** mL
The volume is **0.76** mL
